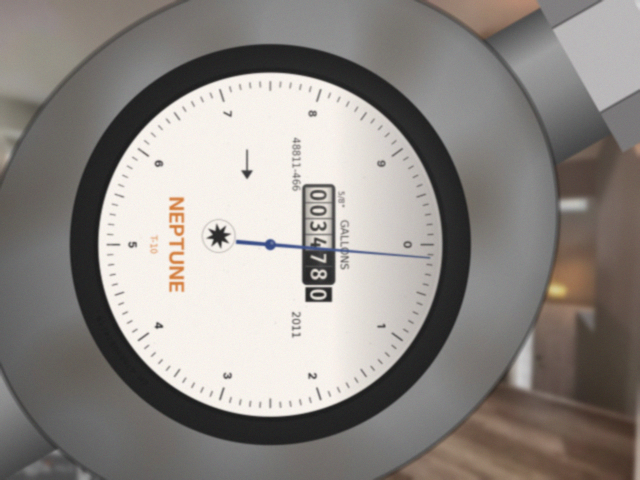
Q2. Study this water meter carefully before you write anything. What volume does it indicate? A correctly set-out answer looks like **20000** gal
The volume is **34780.1** gal
